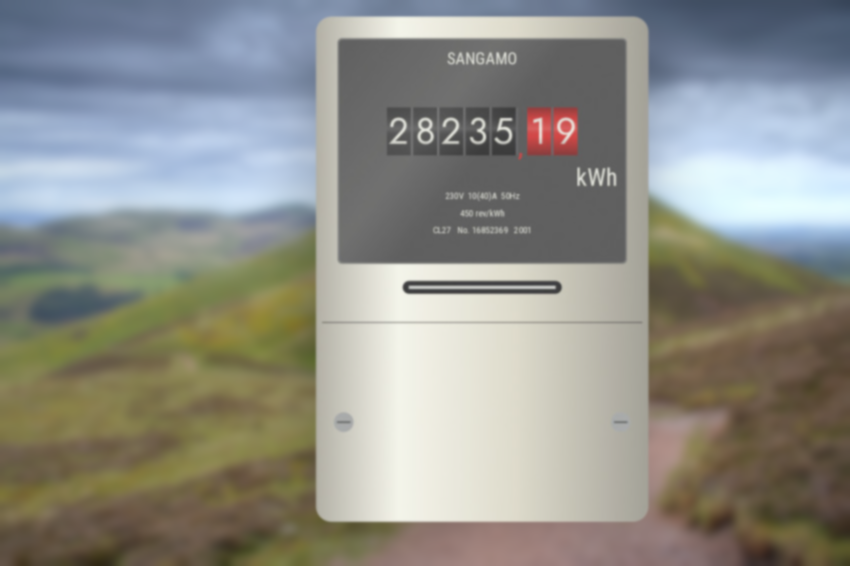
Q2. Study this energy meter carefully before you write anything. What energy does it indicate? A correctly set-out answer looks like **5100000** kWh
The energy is **28235.19** kWh
